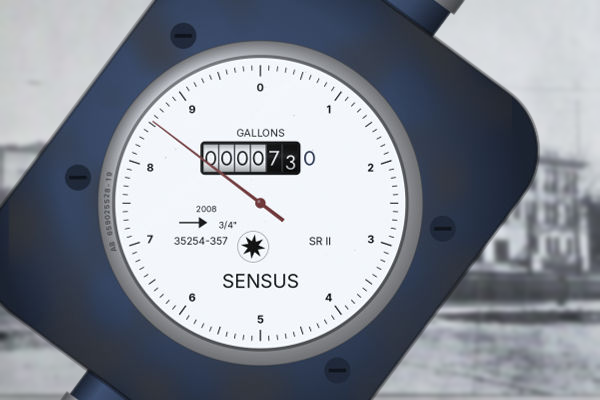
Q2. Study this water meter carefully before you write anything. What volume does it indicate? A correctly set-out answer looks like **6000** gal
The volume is **728.5** gal
